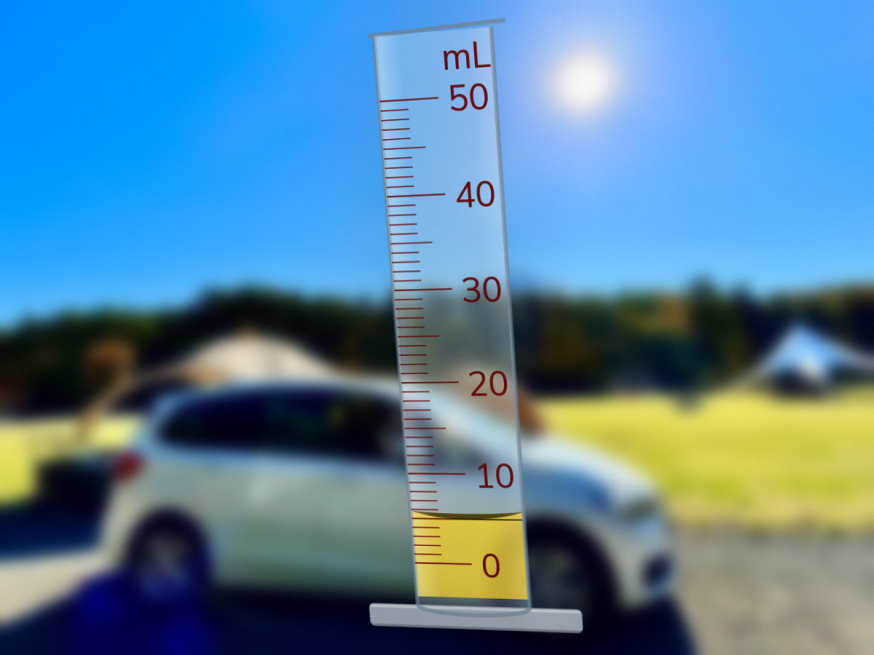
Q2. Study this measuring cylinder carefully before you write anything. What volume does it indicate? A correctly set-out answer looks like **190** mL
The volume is **5** mL
